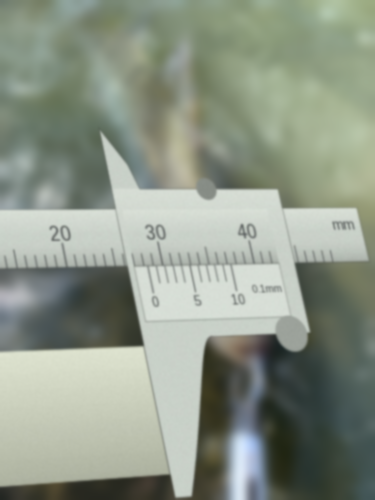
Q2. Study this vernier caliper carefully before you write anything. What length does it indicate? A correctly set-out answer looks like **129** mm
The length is **28.4** mm
